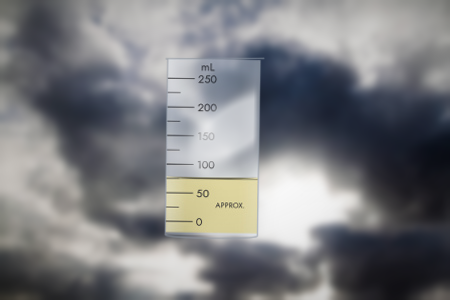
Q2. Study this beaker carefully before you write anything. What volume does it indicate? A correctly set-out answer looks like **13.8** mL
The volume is **75** mL
